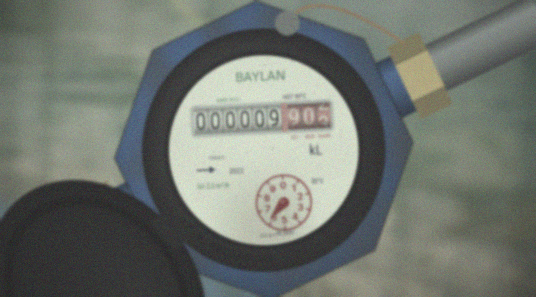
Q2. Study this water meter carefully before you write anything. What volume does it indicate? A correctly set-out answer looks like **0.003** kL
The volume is **9.9026** kL
